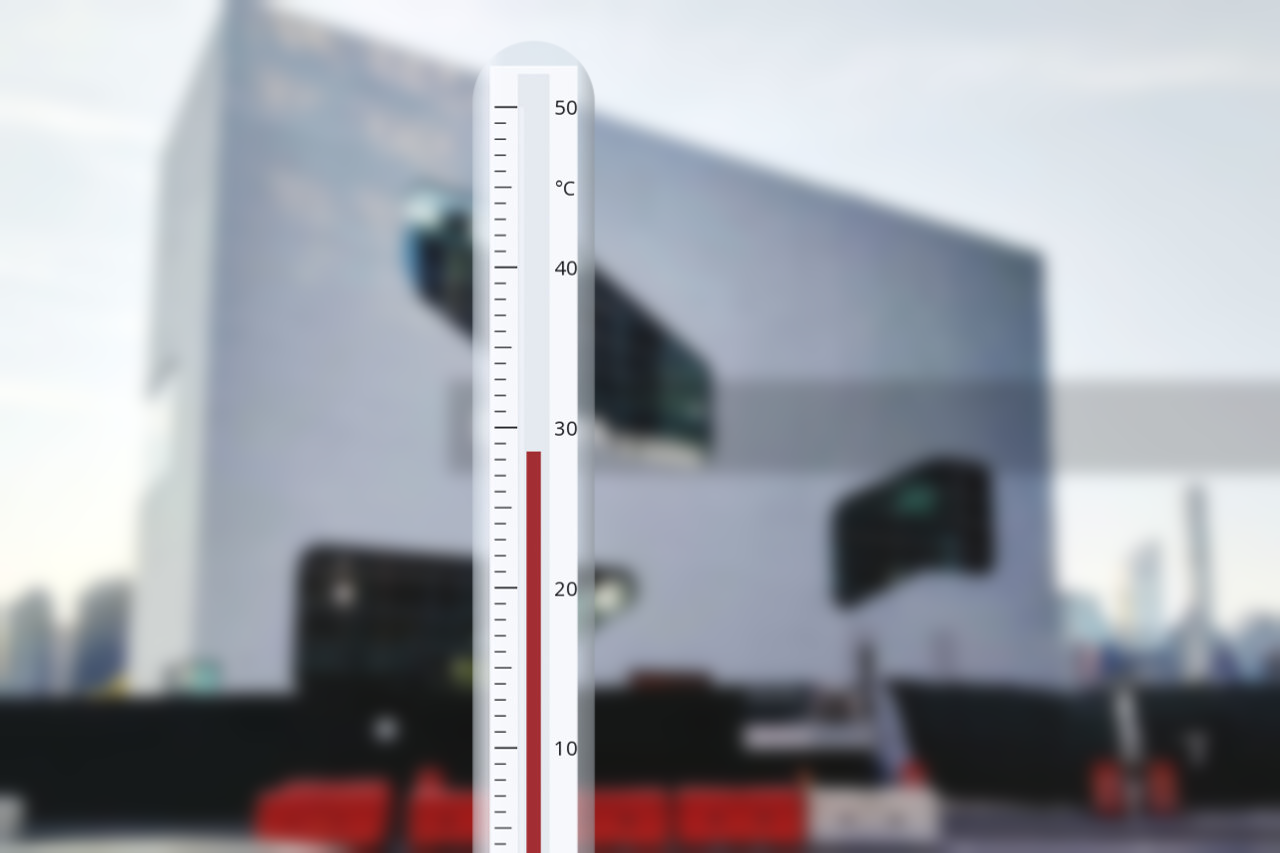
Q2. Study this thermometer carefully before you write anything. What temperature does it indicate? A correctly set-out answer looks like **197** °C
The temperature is **28.5** °C
